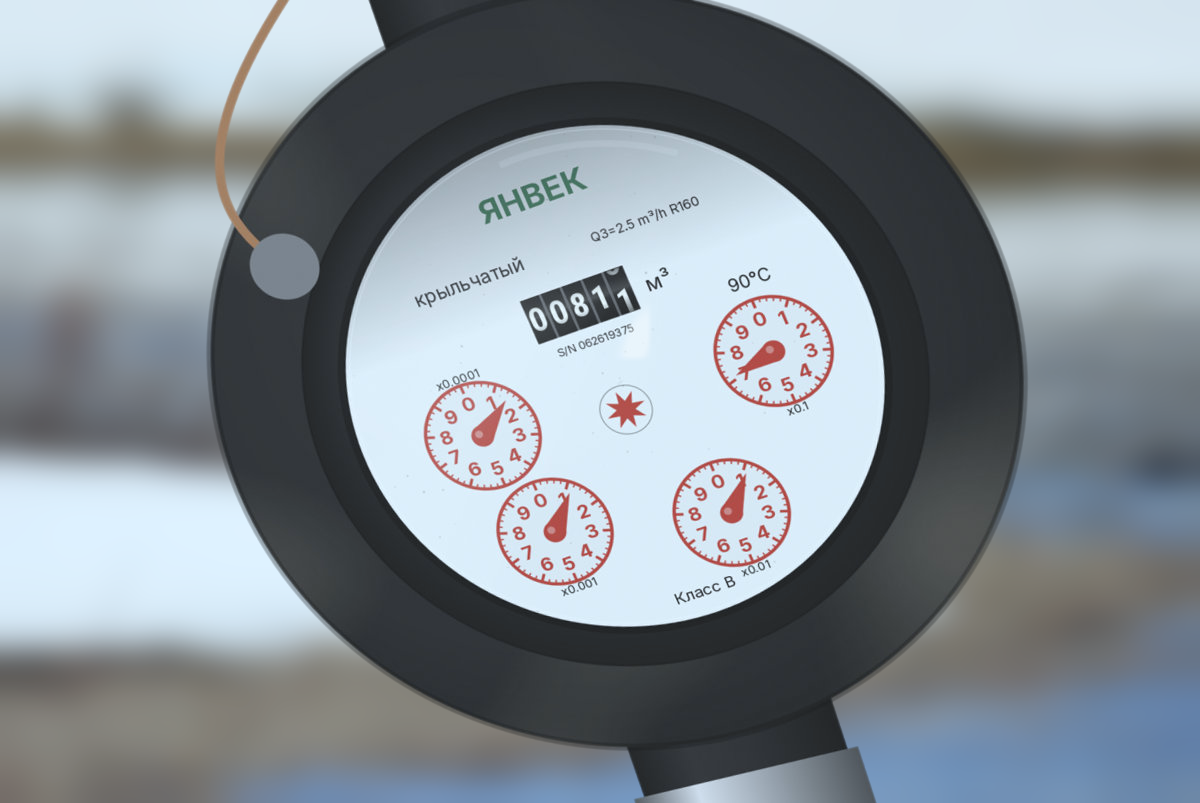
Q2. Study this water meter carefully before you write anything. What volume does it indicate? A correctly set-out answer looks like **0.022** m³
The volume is **810.7111** m³
